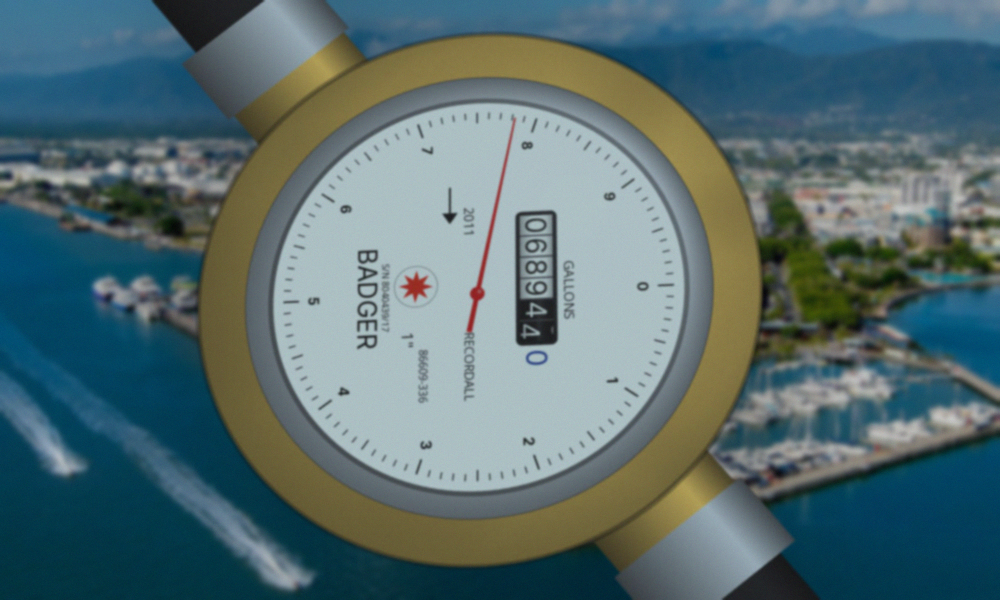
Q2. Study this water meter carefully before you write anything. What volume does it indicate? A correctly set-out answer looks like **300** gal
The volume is **689437.8** gal
